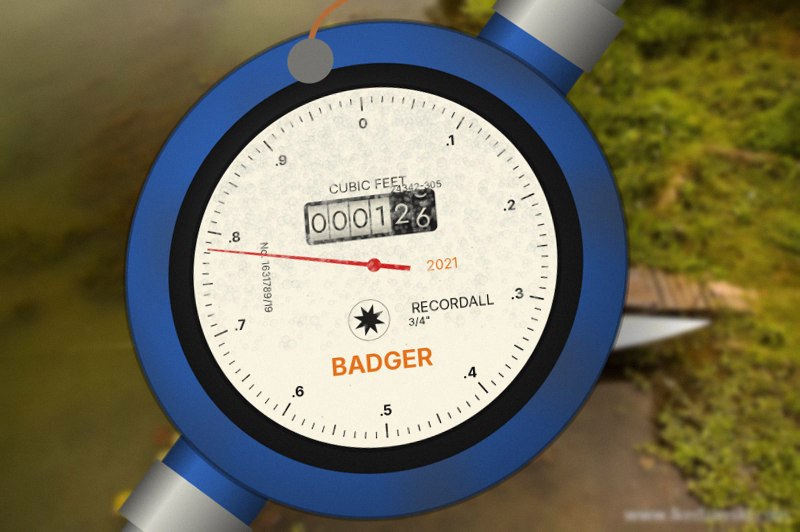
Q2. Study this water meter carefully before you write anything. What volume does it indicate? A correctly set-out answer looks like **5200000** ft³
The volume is **125.78** ft³
